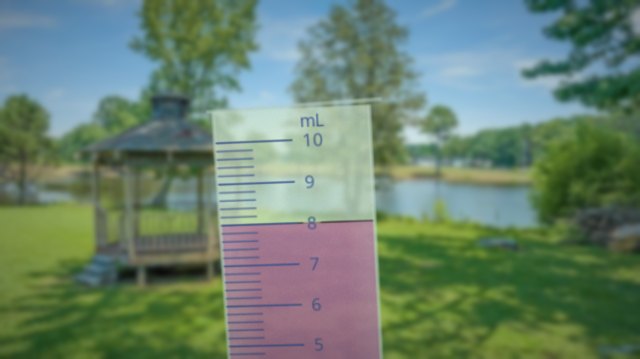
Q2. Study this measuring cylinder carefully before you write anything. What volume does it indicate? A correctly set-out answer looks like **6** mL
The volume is **8** mL
